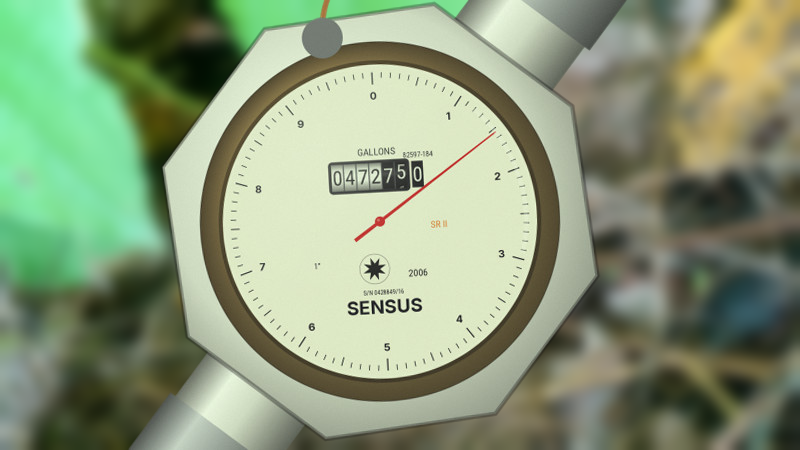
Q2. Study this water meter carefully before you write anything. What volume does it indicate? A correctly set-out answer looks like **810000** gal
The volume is **472751.5** gal
